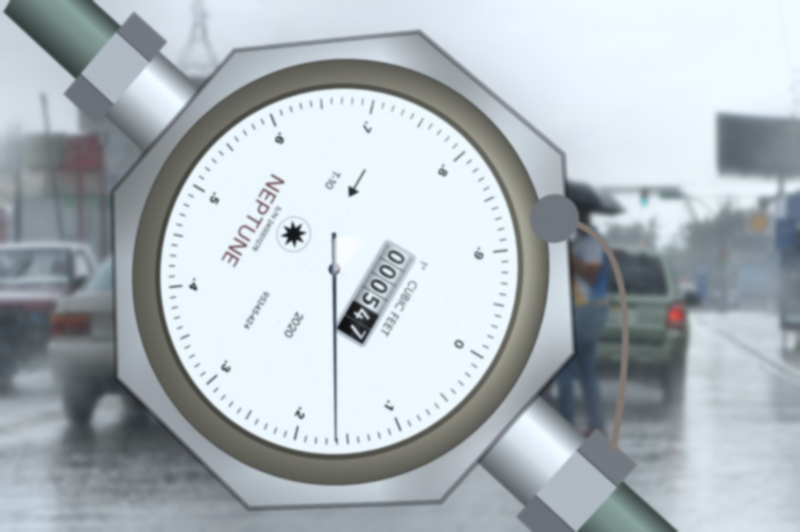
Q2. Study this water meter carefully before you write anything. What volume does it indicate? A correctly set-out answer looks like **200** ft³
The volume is **547.16** ft³
